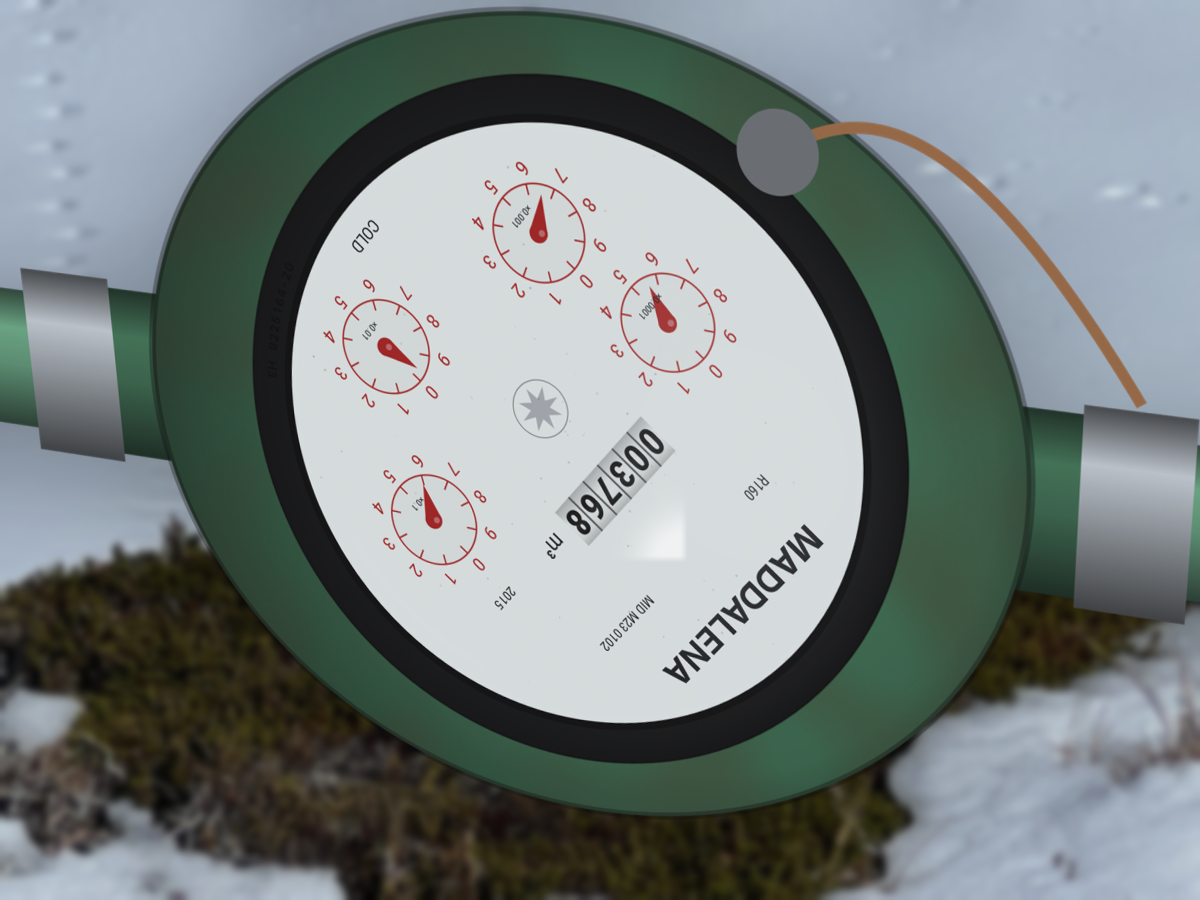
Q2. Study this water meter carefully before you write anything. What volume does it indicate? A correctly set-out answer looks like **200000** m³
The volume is **3768.5965** m³
